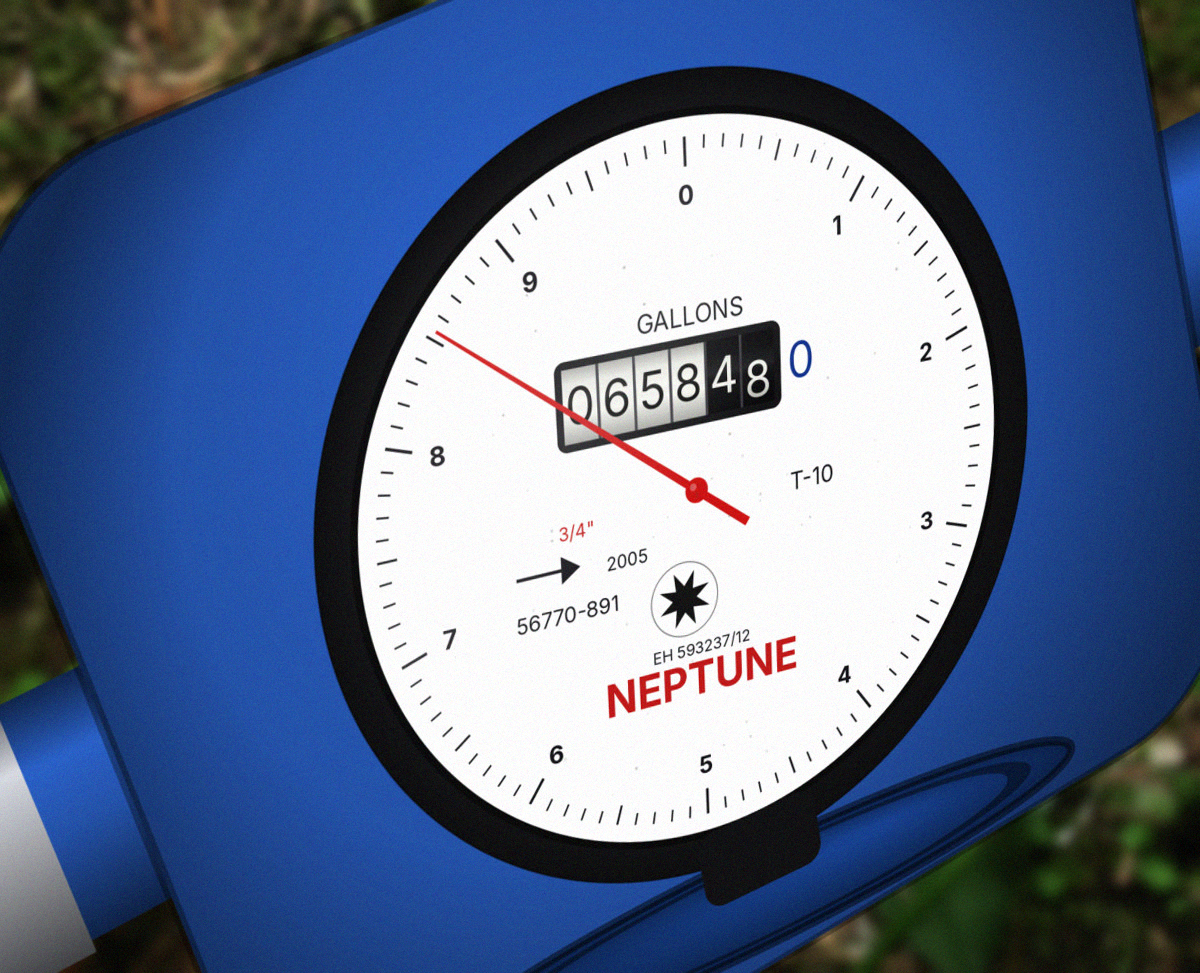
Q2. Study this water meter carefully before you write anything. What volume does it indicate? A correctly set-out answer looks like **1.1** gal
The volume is **658478.5** gal
